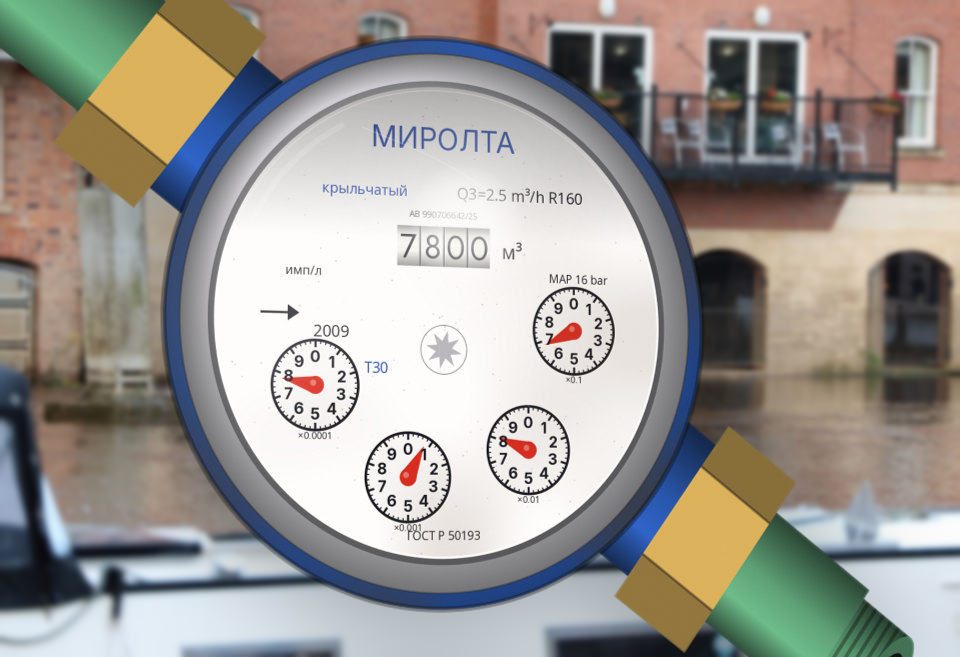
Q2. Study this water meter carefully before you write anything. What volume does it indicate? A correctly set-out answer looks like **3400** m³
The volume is **7800.6807** m³
